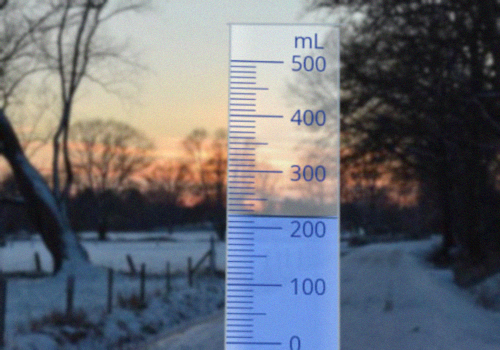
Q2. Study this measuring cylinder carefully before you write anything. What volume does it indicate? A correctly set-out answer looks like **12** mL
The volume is **220** mL
